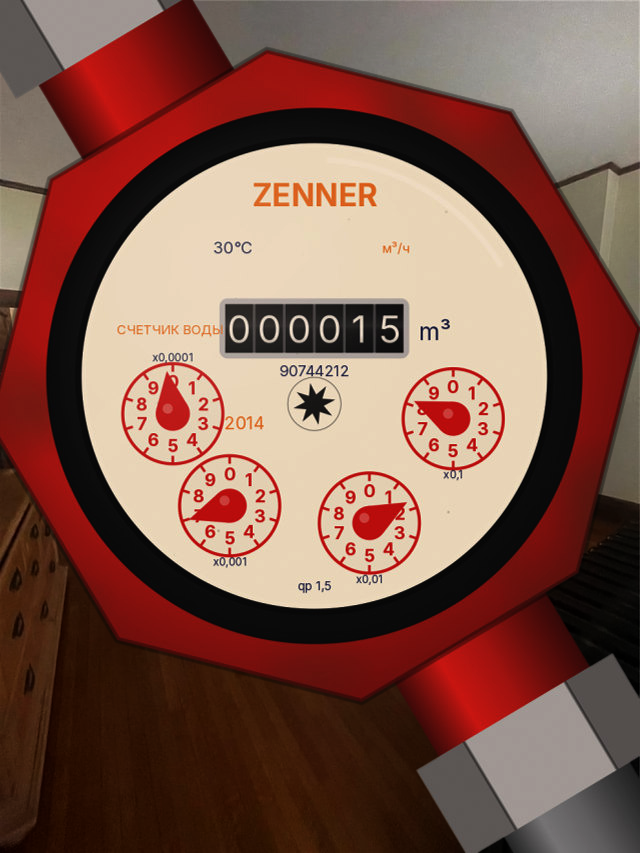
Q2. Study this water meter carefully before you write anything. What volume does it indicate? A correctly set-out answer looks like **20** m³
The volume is **15.8169** m³
